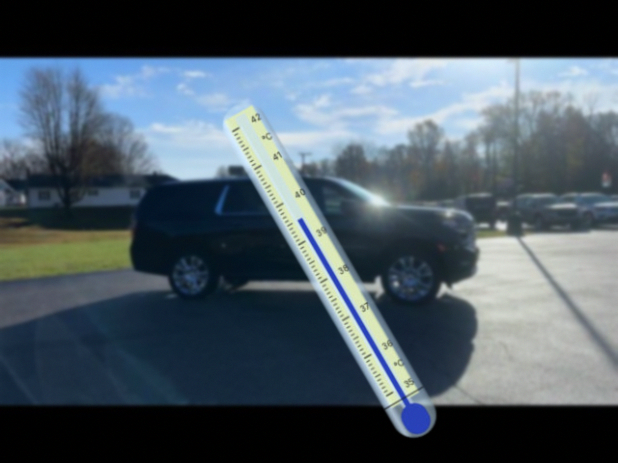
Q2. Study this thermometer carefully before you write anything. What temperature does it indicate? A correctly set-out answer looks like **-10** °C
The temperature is **39.5** °C
